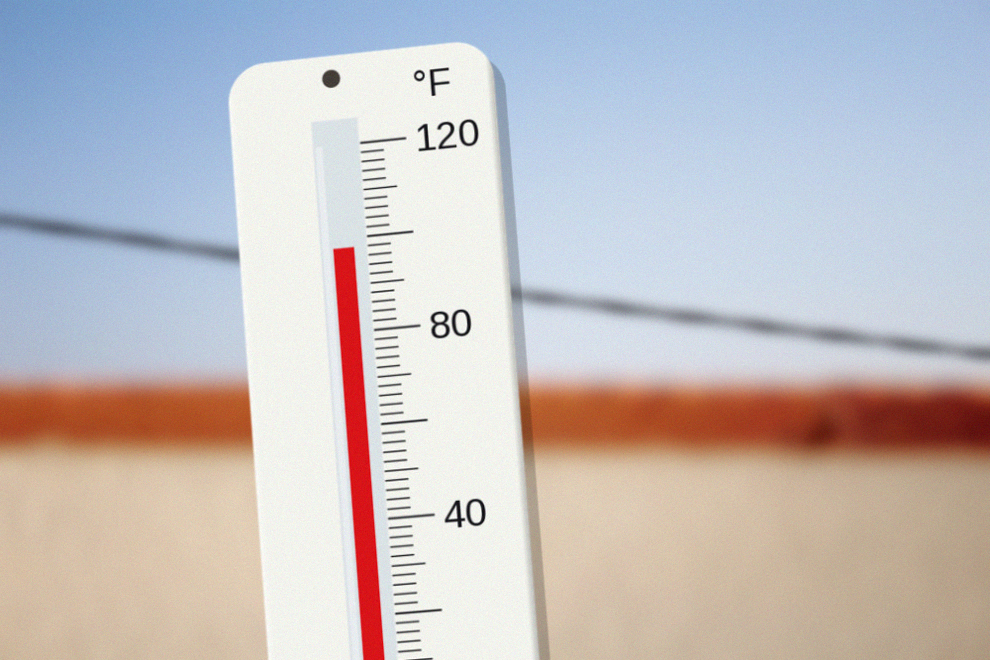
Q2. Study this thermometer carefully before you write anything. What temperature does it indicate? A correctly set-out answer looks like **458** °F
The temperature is **98** °F
